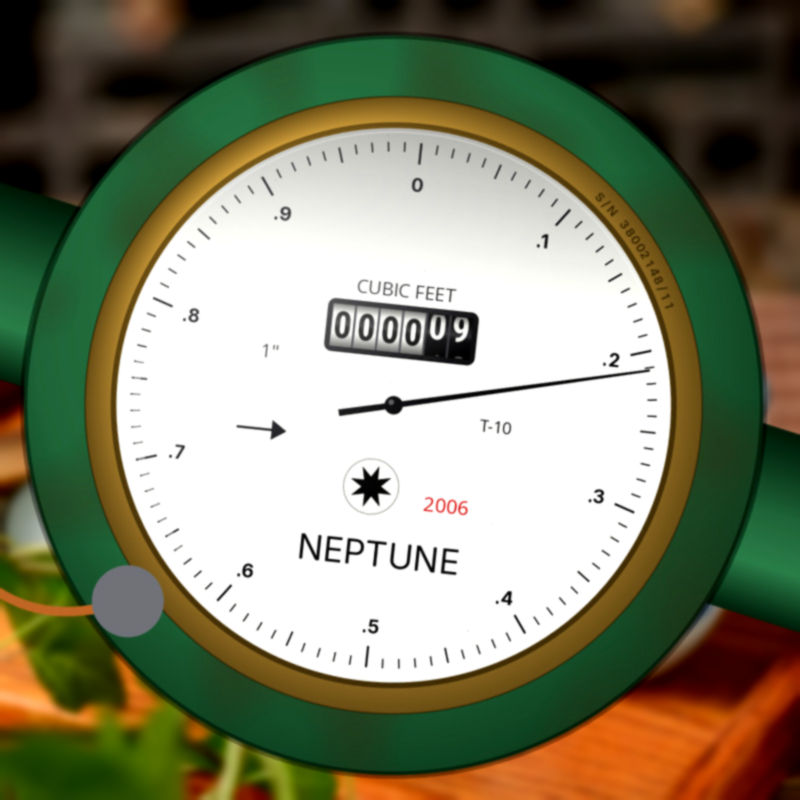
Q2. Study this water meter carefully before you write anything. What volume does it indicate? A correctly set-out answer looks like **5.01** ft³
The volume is **9.21** ft³
